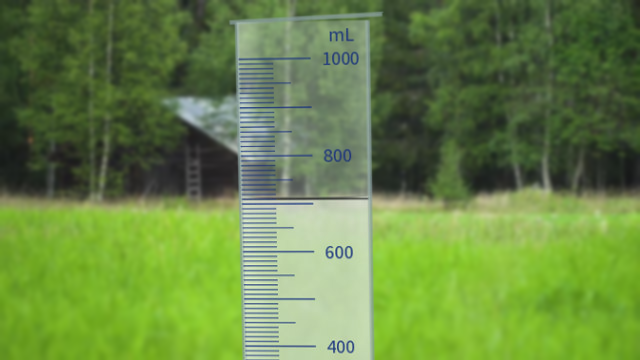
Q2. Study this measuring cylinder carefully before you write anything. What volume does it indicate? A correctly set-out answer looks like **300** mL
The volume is **710** mL
